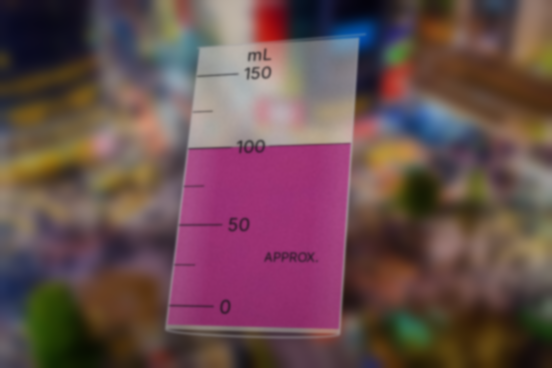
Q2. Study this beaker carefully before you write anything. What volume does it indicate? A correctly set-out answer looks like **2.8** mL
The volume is **100** mL
